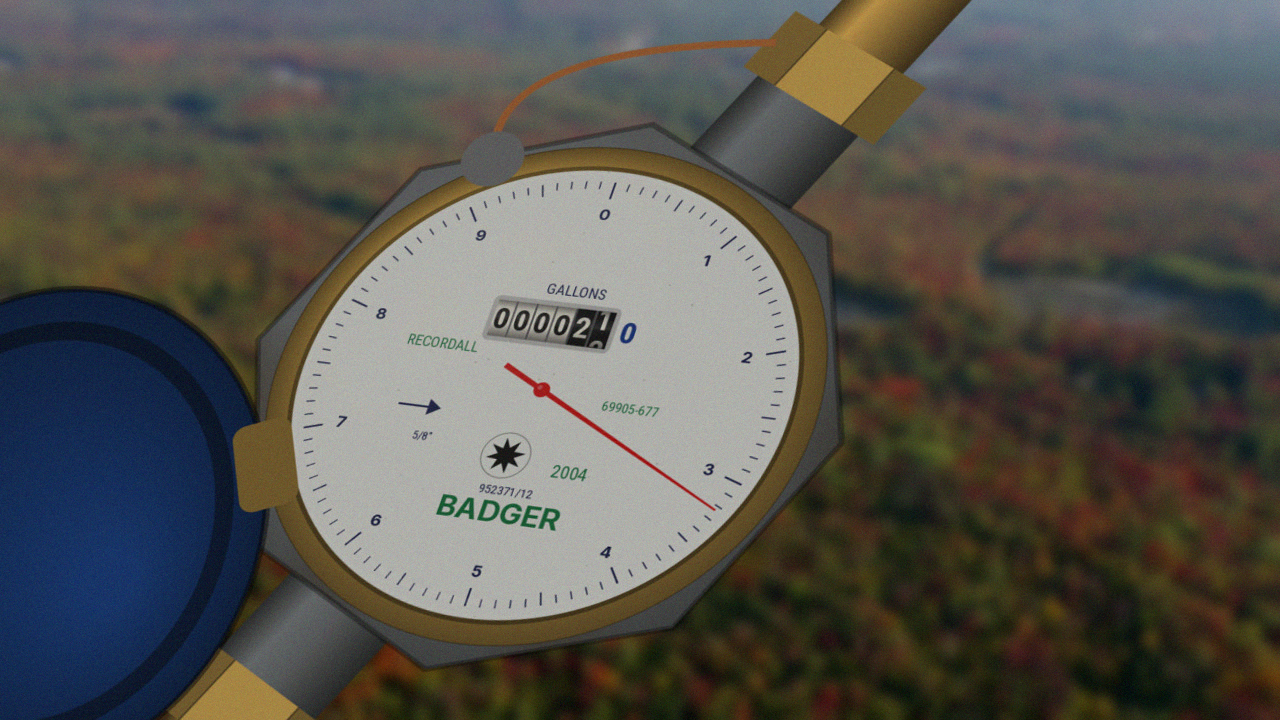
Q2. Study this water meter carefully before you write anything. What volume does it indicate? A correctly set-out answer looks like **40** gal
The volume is **213.2** gal
